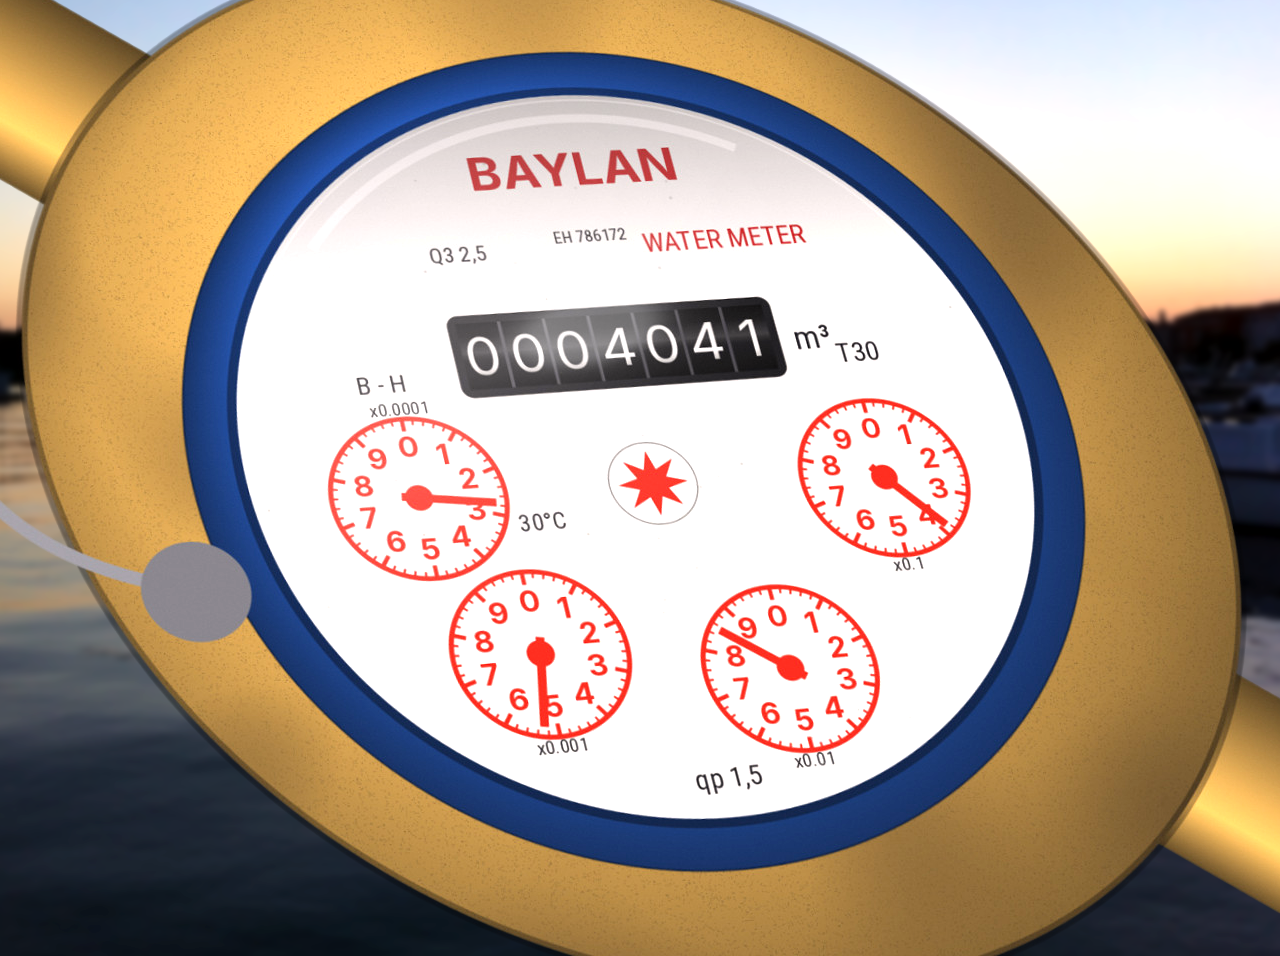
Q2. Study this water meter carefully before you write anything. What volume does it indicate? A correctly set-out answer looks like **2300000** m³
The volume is **4041.3852** m³
